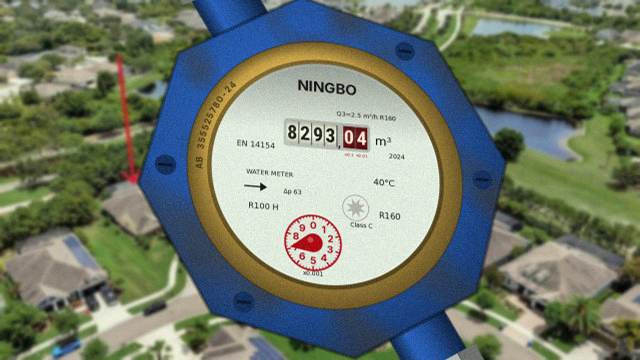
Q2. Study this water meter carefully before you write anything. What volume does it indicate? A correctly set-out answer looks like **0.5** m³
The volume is **8293.047** m³
